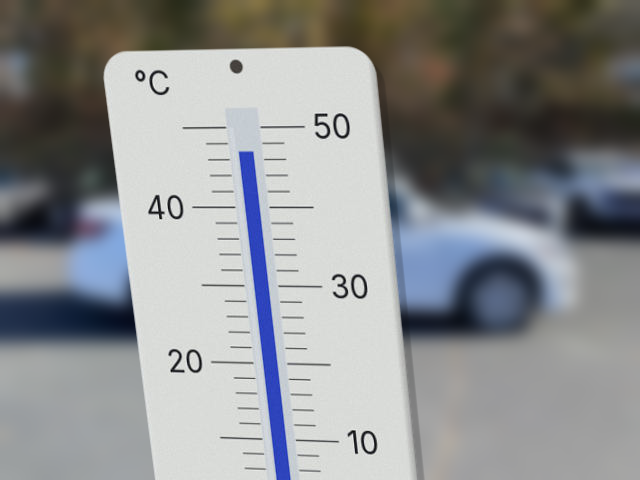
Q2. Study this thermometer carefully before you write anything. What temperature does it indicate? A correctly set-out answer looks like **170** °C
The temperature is **47** °C
